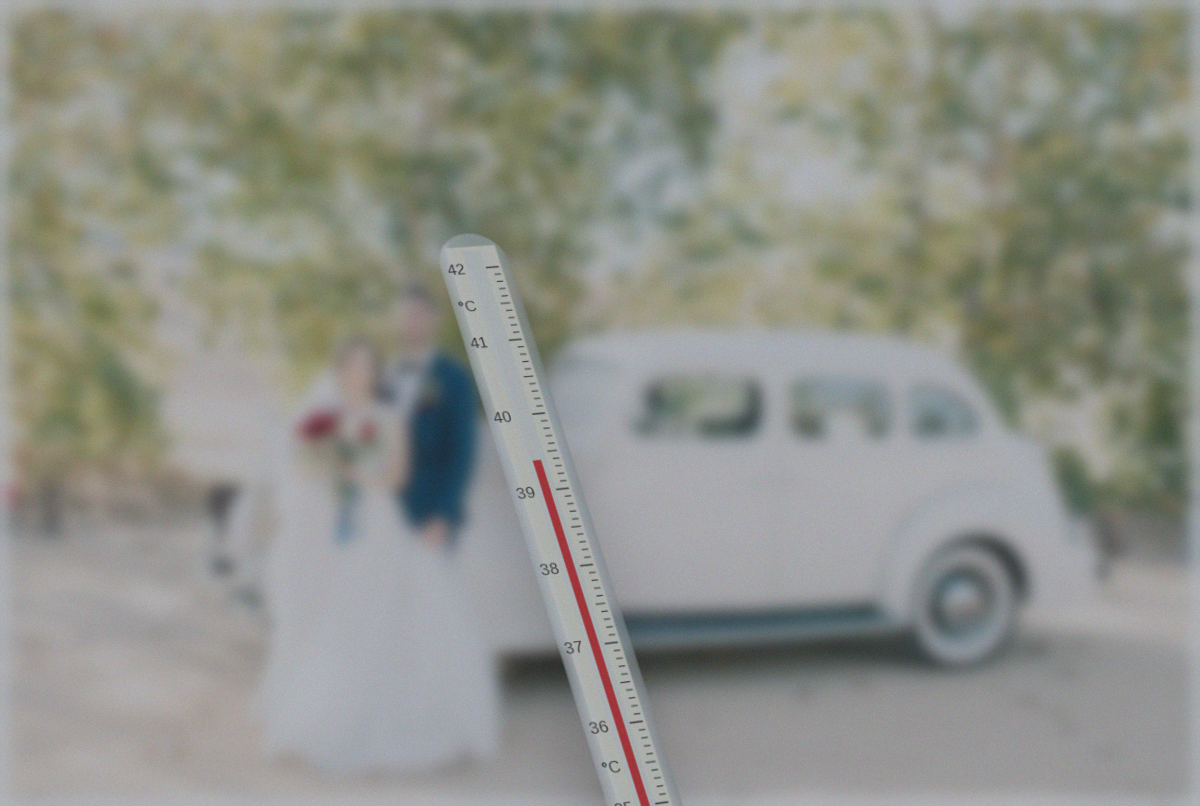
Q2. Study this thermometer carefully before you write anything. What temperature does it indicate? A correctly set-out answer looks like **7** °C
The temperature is **39.4** °C
